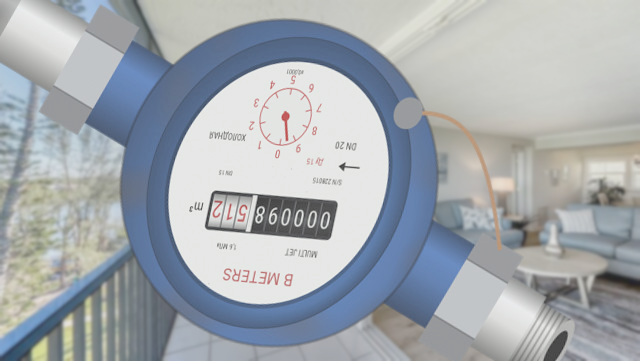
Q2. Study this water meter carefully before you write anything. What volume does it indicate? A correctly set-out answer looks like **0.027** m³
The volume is **98.5119** m³
